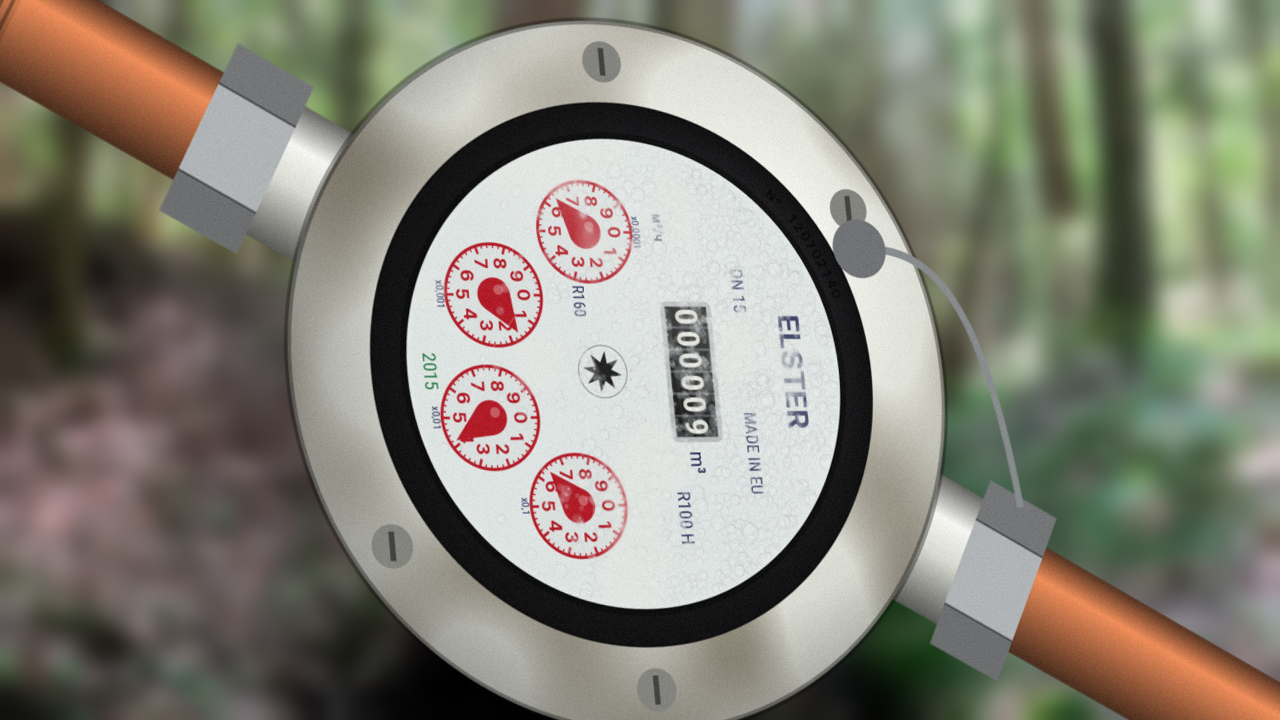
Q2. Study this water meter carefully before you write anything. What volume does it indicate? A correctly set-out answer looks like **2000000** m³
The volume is **9.6416** m³
